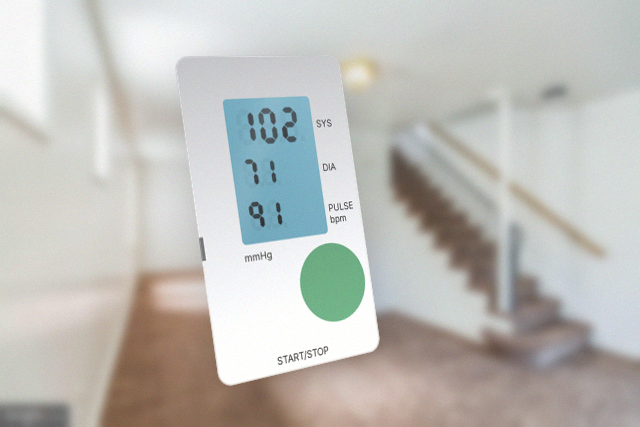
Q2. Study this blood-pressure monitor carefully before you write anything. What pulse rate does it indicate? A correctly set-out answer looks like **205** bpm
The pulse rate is **91** bpm
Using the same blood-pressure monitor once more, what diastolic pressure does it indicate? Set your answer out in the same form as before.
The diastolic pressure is **71** mmHg
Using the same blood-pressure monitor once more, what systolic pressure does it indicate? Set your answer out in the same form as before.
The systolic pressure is **102** mmHg
